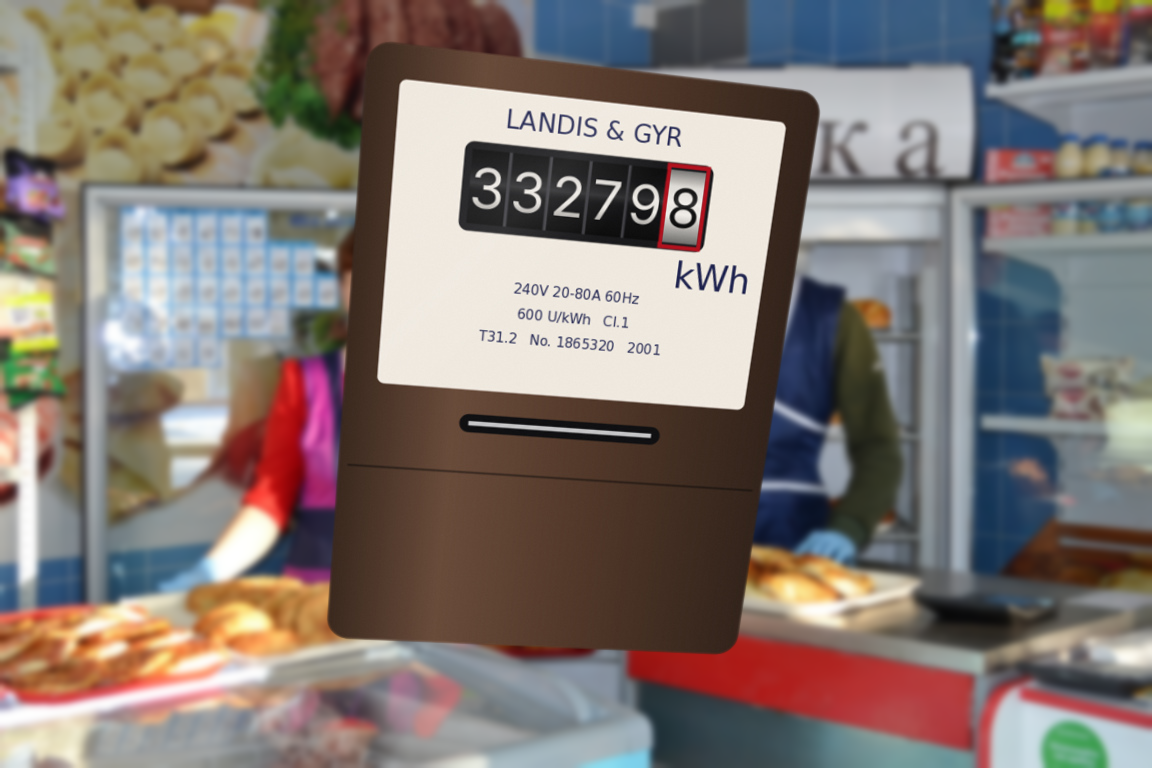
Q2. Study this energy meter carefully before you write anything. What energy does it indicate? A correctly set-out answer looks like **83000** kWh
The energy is **33279.8** kWh
